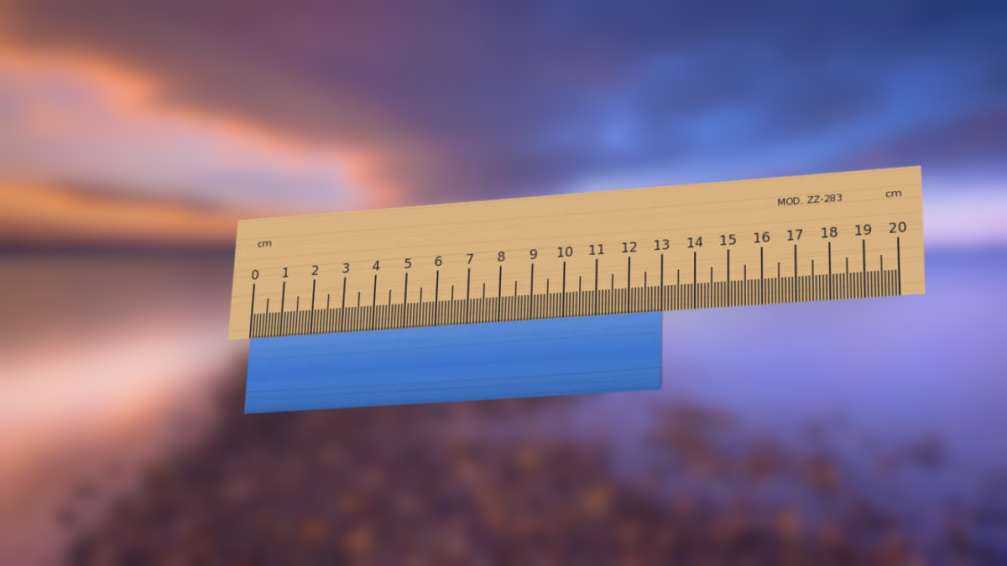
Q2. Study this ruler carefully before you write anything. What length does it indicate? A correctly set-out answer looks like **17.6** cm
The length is **13** cm
